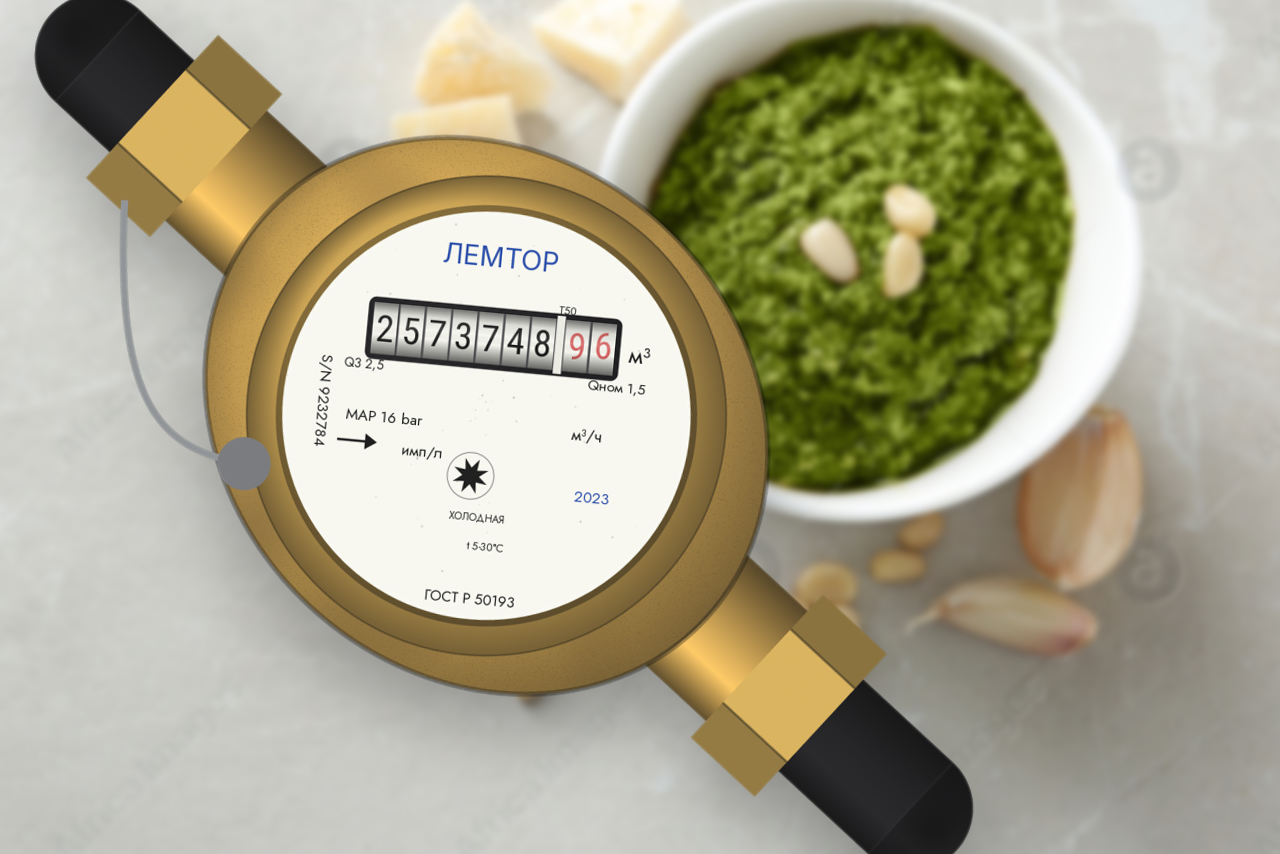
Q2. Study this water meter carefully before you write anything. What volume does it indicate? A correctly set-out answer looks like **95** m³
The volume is **2573748.96** m³
